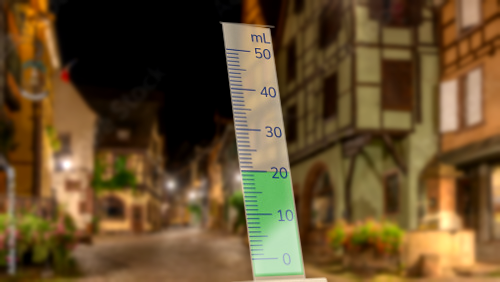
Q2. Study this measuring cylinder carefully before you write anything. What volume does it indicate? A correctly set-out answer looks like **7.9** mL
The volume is **20** mL
